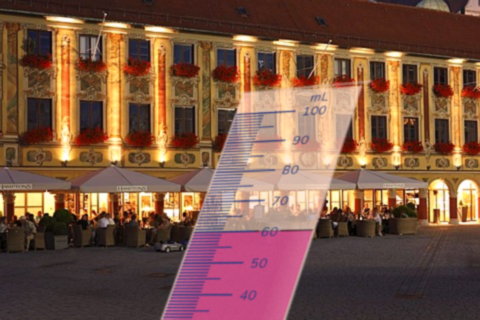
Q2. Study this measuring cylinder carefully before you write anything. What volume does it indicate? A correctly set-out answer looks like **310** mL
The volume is **60** mL
